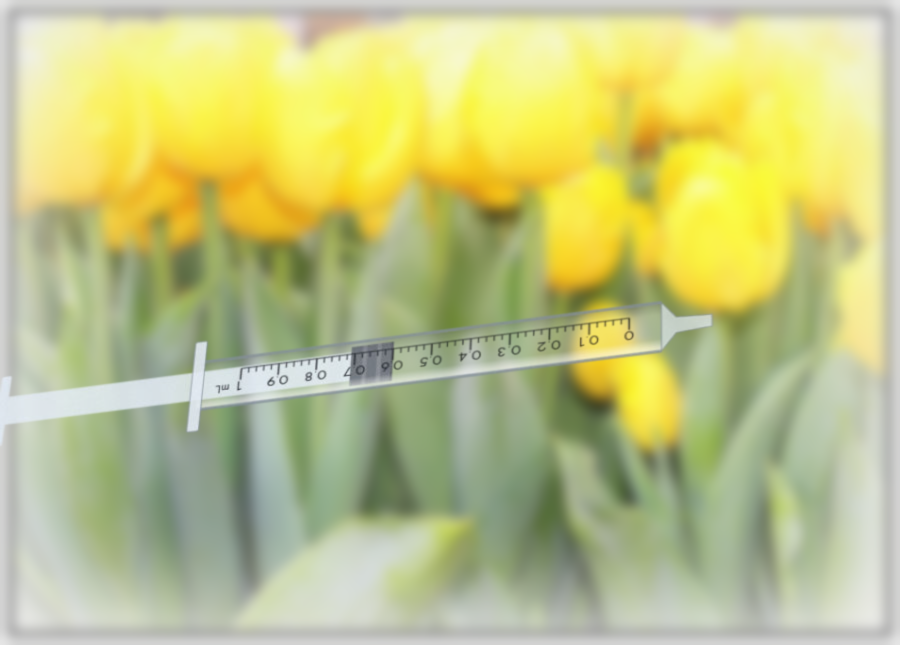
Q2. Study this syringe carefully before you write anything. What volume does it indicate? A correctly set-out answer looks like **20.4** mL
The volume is **0.6** mL
